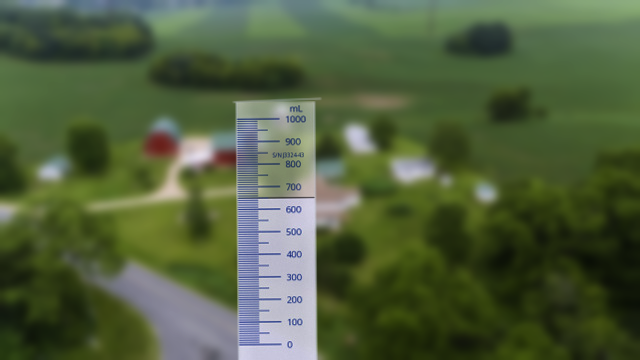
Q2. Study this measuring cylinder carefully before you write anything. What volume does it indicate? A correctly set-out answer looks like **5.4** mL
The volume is **650** mL
